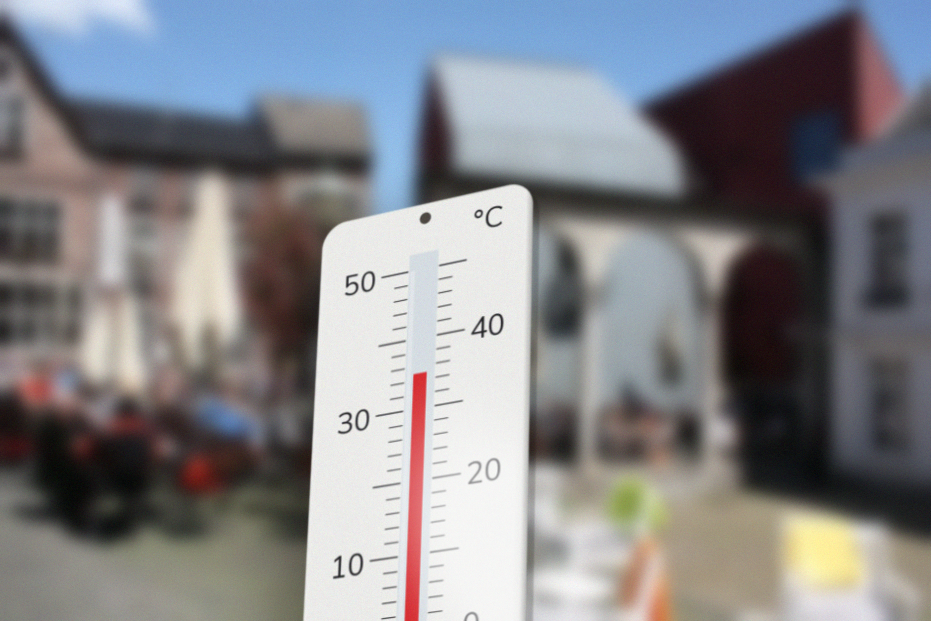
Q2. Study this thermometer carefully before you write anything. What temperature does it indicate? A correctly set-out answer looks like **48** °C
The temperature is **35** °C
